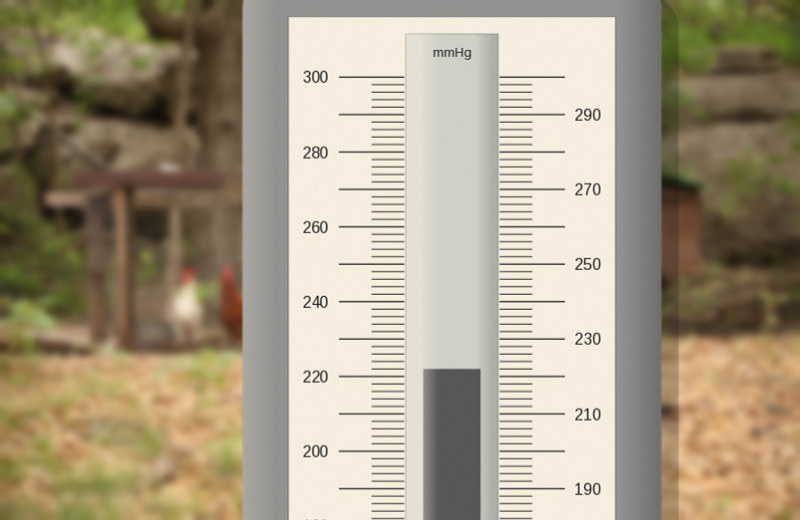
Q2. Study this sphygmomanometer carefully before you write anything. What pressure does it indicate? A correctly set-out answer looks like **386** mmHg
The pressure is **222** mmHg
